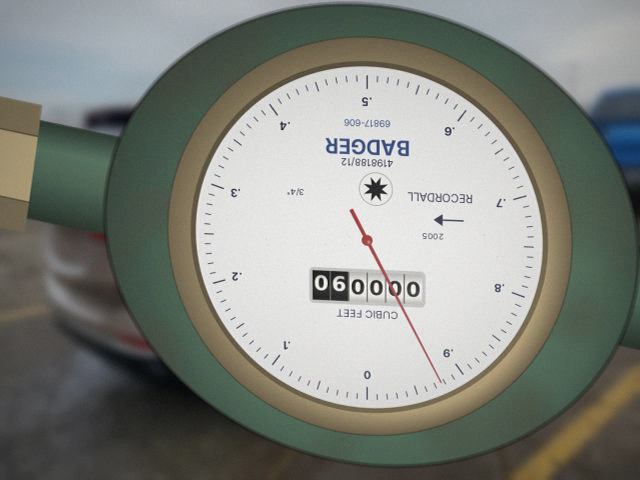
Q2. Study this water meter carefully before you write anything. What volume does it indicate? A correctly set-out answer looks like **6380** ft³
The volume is **89.92** ft³
